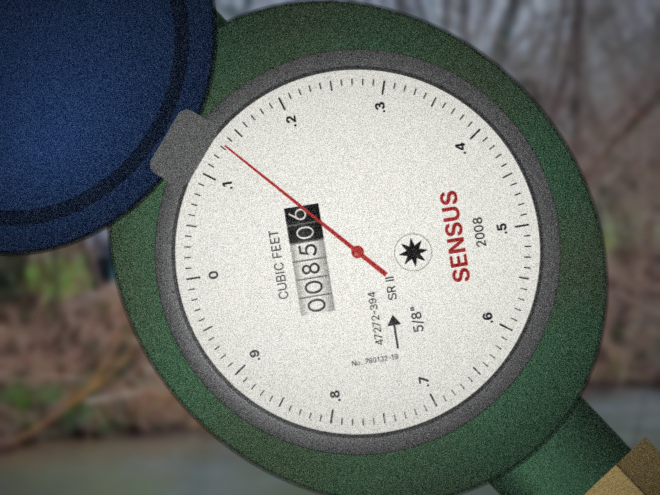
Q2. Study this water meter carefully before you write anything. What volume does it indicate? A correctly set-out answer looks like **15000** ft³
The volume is **8506.13** ft³
